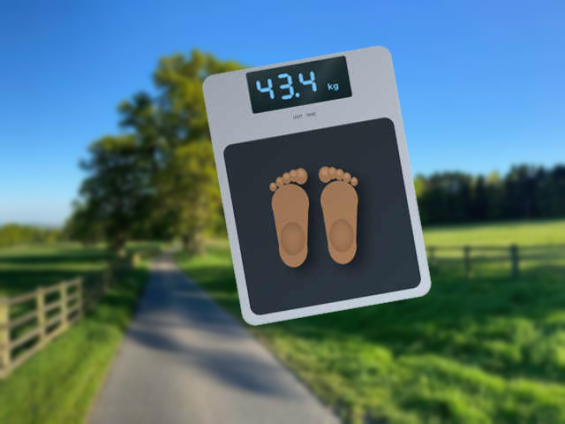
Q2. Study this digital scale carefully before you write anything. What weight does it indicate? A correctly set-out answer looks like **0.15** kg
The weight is **43.4** kg
